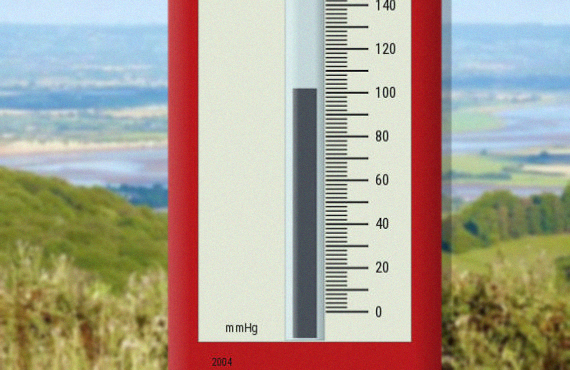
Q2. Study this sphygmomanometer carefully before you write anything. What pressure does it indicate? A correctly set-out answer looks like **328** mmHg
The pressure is **102** mmHg
